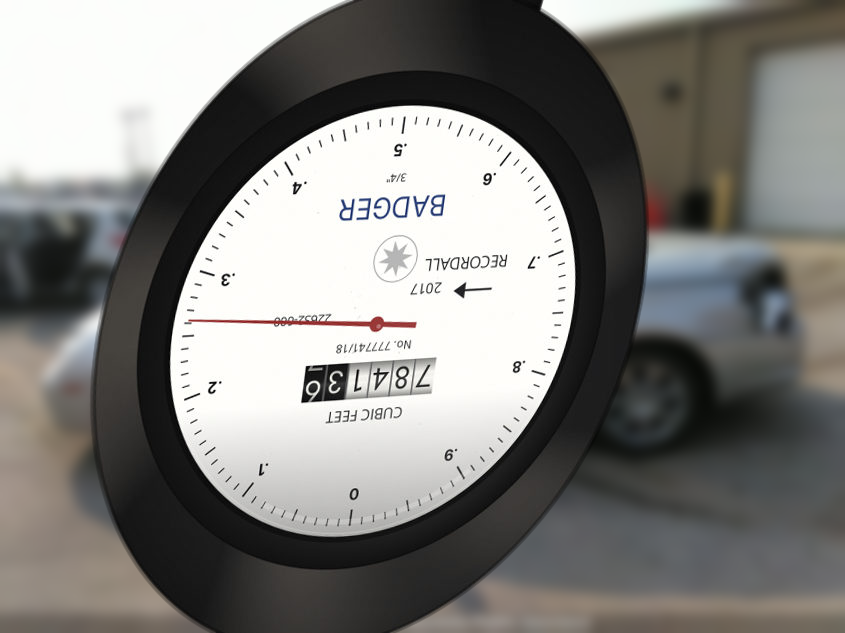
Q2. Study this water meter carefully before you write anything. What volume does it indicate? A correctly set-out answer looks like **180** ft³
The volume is **784136.26** ft³
